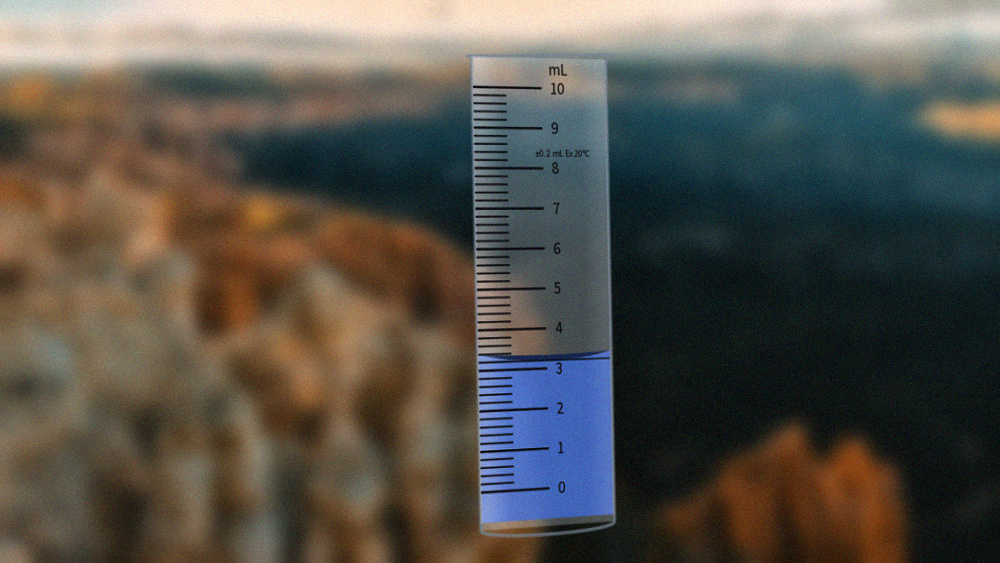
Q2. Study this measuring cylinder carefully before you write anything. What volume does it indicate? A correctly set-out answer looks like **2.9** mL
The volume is **3.2** mL
